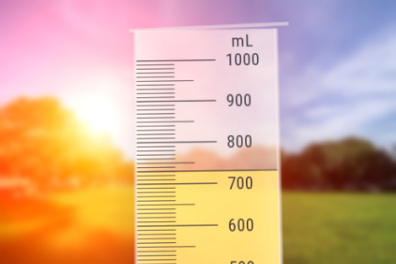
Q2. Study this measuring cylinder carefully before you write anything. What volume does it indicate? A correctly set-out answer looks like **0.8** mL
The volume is **730** mL
